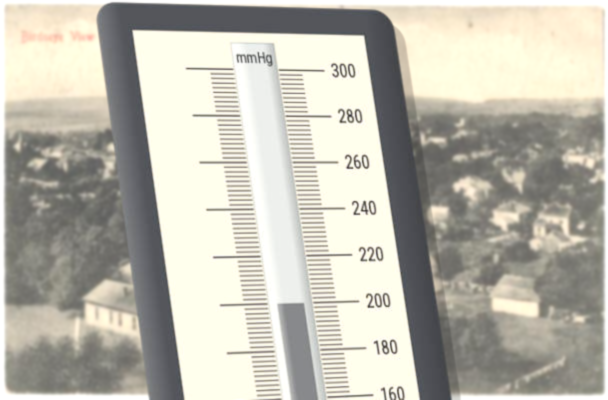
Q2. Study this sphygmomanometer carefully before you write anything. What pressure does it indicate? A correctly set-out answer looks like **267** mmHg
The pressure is **200** mmHg
